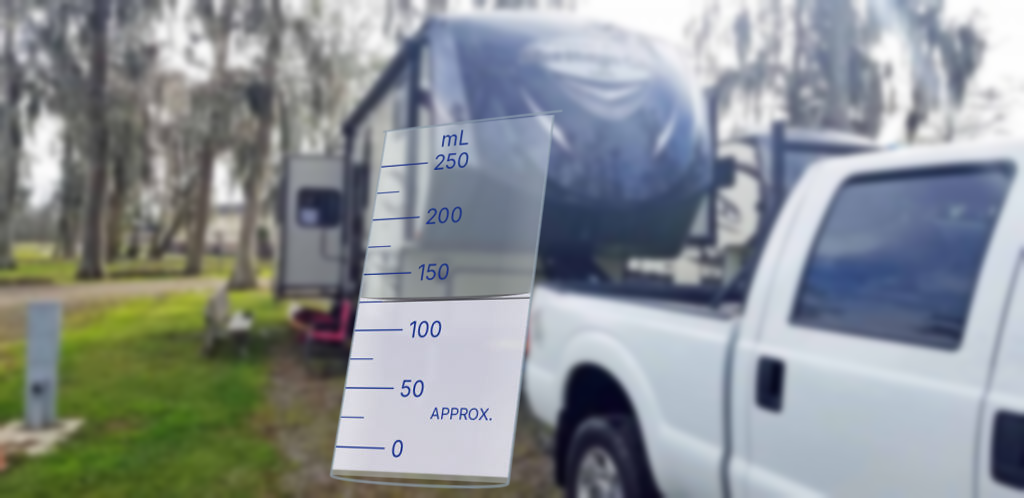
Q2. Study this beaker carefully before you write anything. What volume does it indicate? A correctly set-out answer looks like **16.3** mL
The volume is **125** mL
